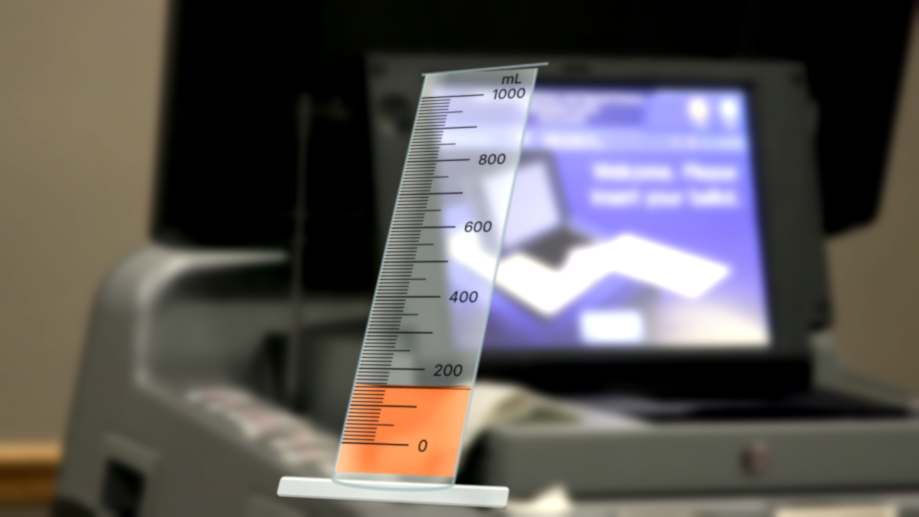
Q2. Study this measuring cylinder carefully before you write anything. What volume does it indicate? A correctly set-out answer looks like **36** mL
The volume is **150** mL
